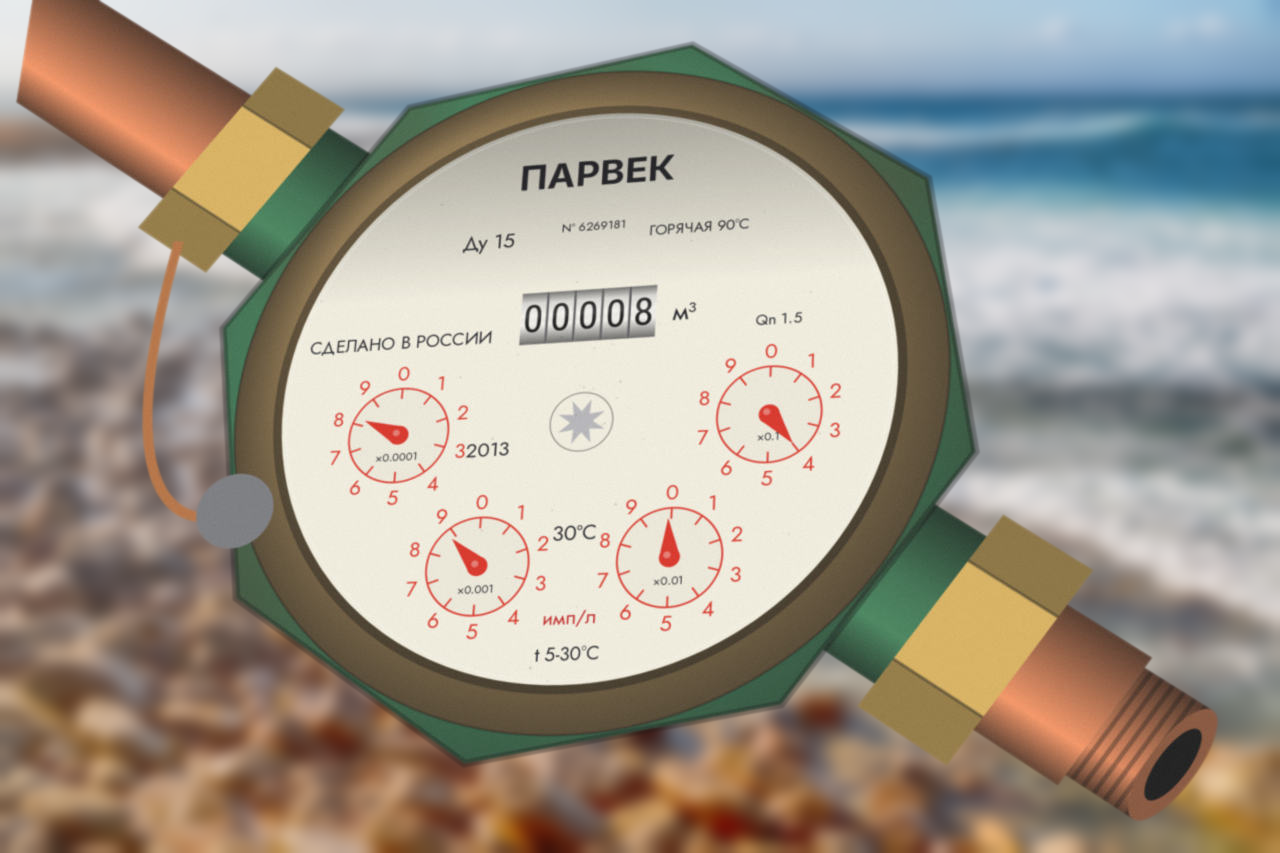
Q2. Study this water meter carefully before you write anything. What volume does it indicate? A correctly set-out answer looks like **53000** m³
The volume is **8.3988** m³
